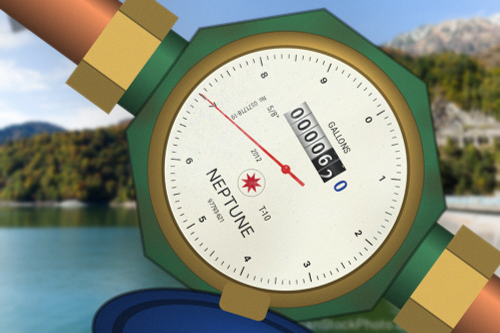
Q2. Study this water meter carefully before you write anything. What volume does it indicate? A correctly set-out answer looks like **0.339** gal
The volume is **617.0** gal
